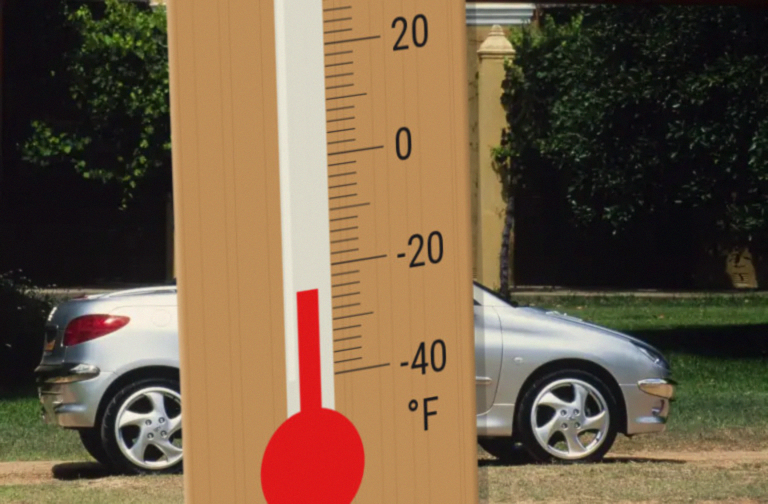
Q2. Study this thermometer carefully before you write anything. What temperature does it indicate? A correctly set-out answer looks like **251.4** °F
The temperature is **-24** °F
